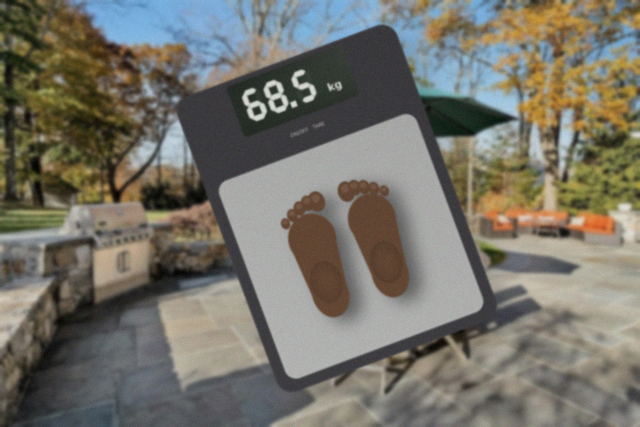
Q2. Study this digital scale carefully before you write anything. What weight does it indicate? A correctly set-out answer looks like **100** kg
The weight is **68.5** kg
